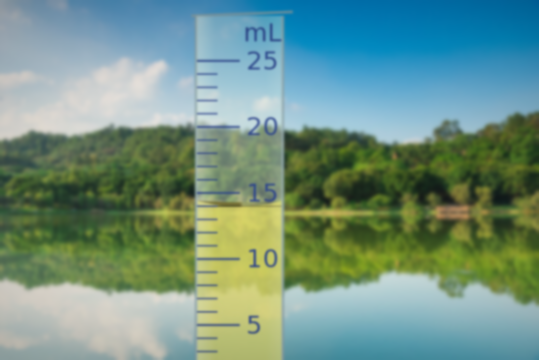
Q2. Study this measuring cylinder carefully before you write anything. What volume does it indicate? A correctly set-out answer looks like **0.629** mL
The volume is **14** mL
